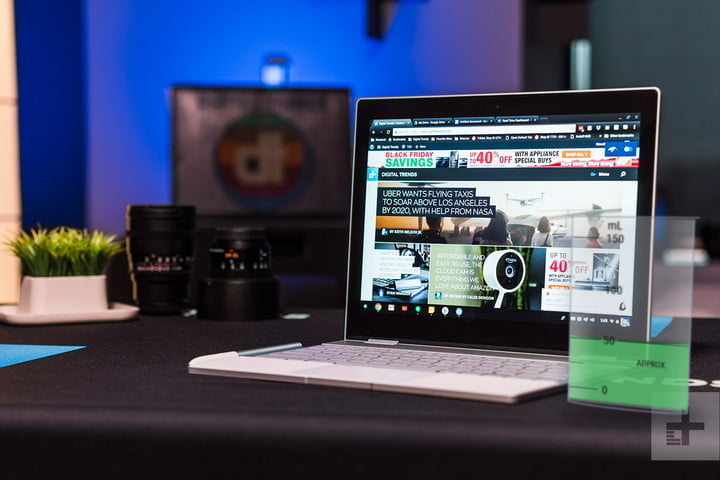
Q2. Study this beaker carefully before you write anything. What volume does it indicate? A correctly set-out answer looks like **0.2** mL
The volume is **50** mL
